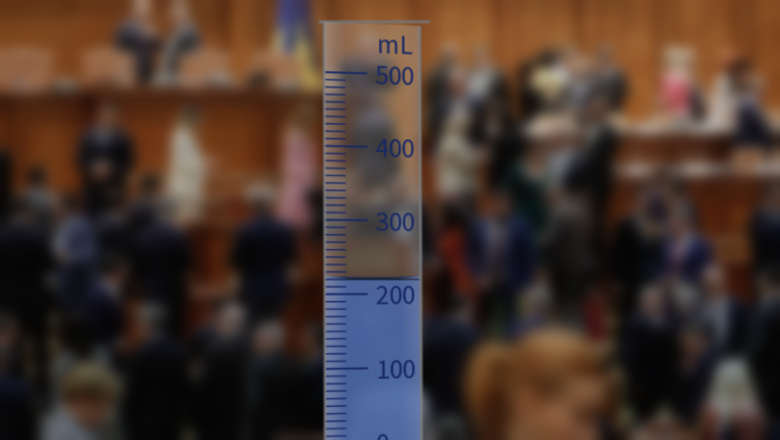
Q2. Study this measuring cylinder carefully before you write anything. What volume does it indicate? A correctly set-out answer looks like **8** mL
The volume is **220** mL
